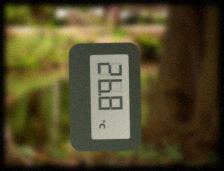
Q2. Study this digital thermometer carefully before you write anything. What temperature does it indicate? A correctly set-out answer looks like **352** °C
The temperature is **26.8** °C
